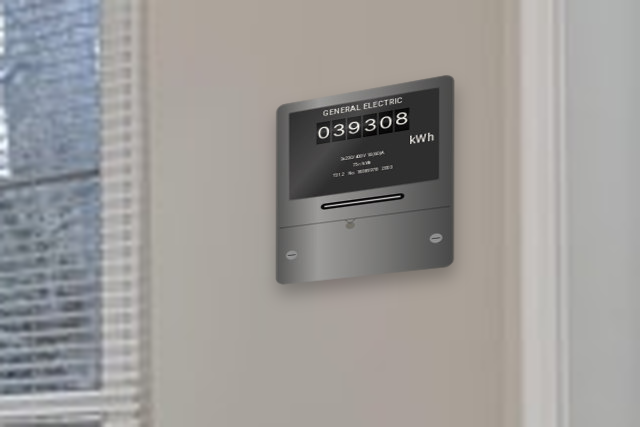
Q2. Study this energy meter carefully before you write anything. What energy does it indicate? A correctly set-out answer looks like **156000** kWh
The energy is **39308** kWh
